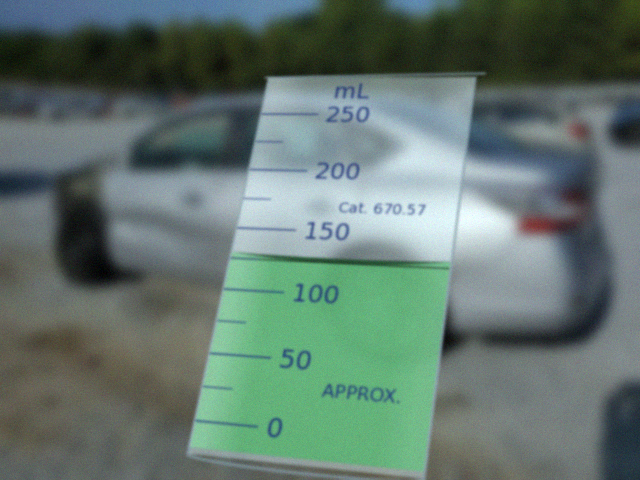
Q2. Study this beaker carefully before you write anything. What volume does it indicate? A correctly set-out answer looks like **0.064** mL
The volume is **125** mL
